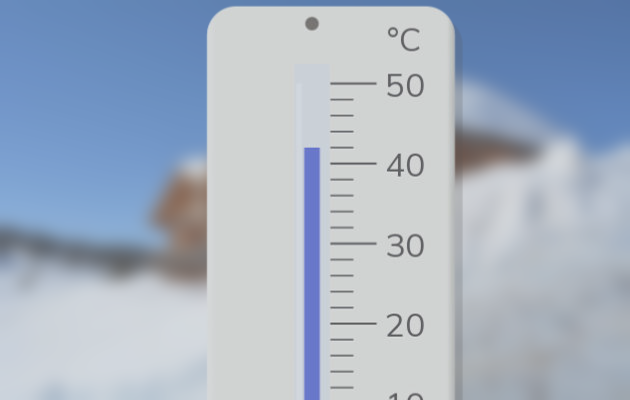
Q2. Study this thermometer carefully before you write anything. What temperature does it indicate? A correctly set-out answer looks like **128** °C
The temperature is **42** °C
